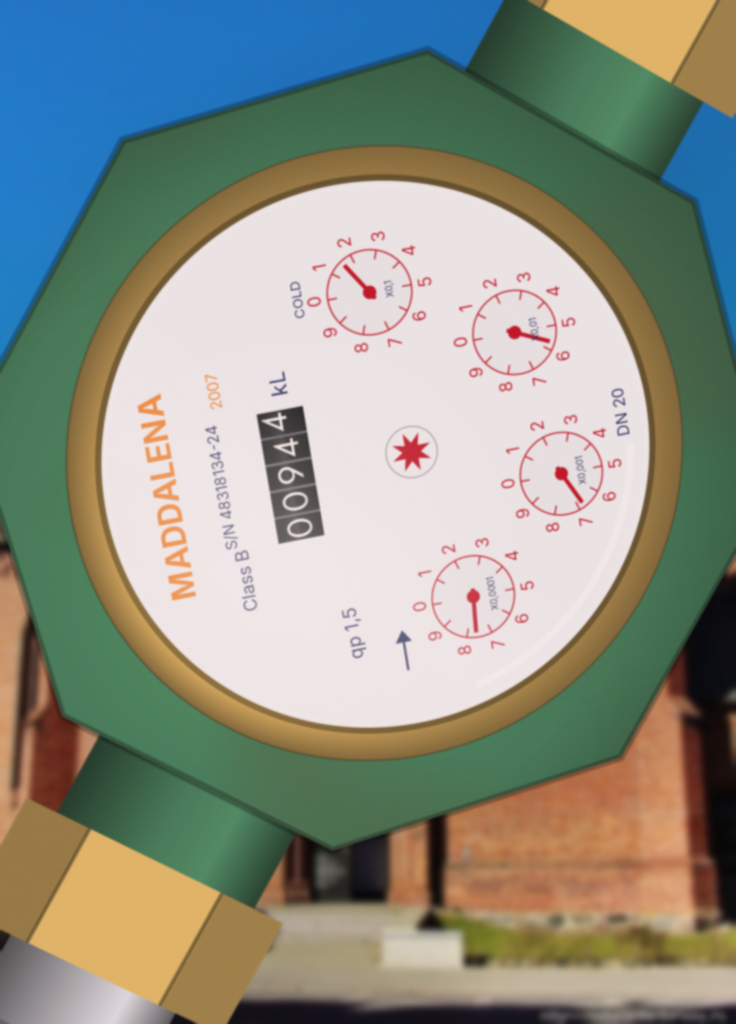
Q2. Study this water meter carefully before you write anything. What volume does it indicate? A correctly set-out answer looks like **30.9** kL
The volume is **944.1567** kL
